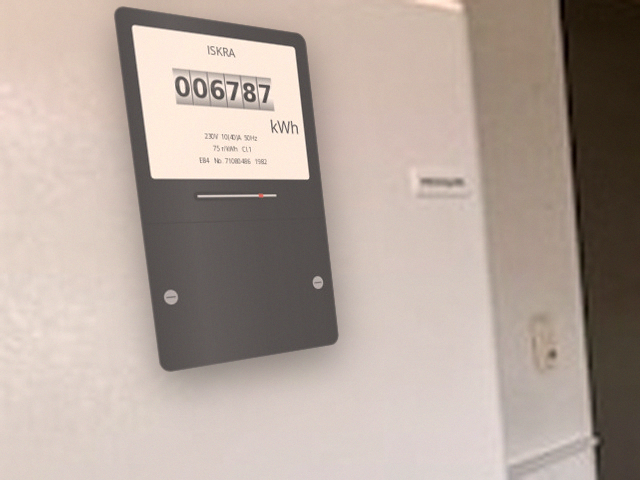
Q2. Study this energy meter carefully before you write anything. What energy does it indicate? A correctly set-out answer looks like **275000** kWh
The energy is **6787** kWh
